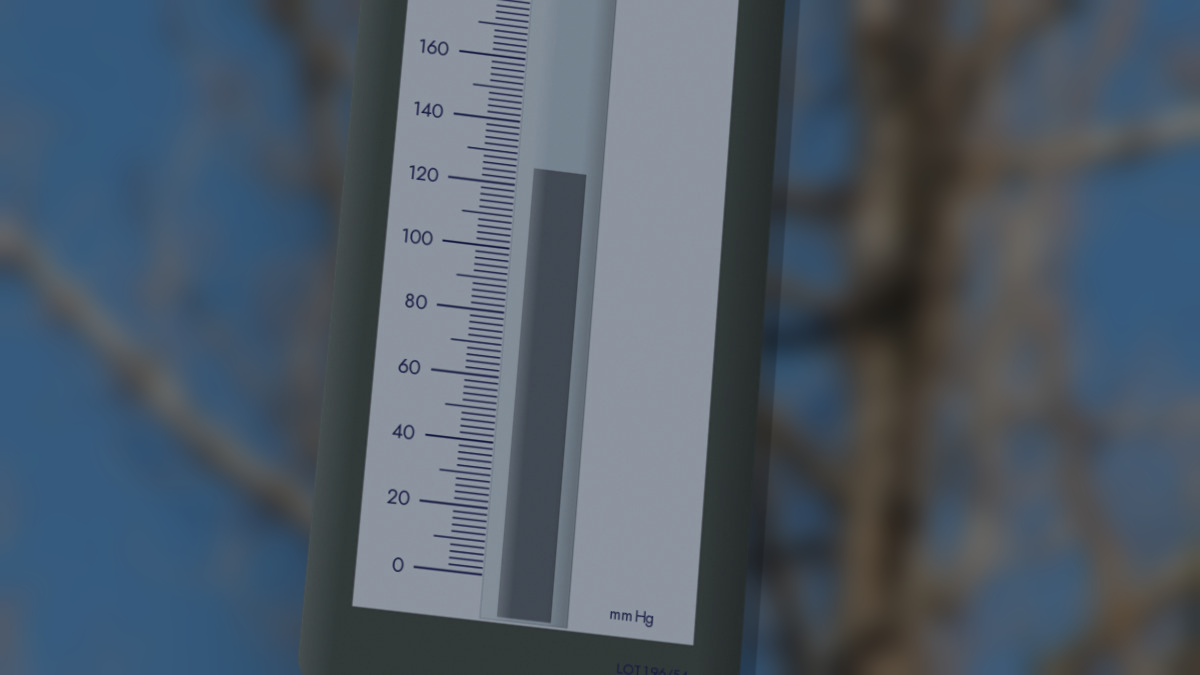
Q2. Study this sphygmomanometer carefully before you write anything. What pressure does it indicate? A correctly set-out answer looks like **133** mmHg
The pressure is **126** mmHg
